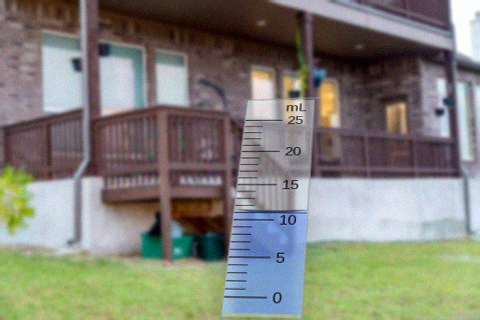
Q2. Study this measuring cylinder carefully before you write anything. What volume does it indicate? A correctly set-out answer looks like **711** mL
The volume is **11** mL
